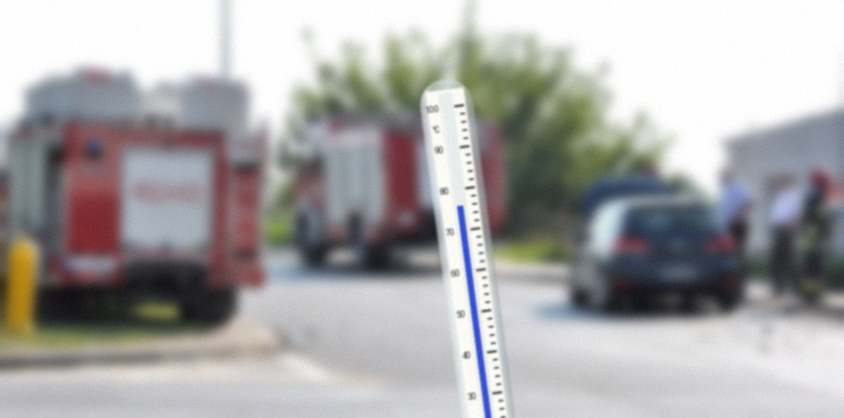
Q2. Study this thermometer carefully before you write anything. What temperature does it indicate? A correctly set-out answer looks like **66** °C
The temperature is **76** °C
